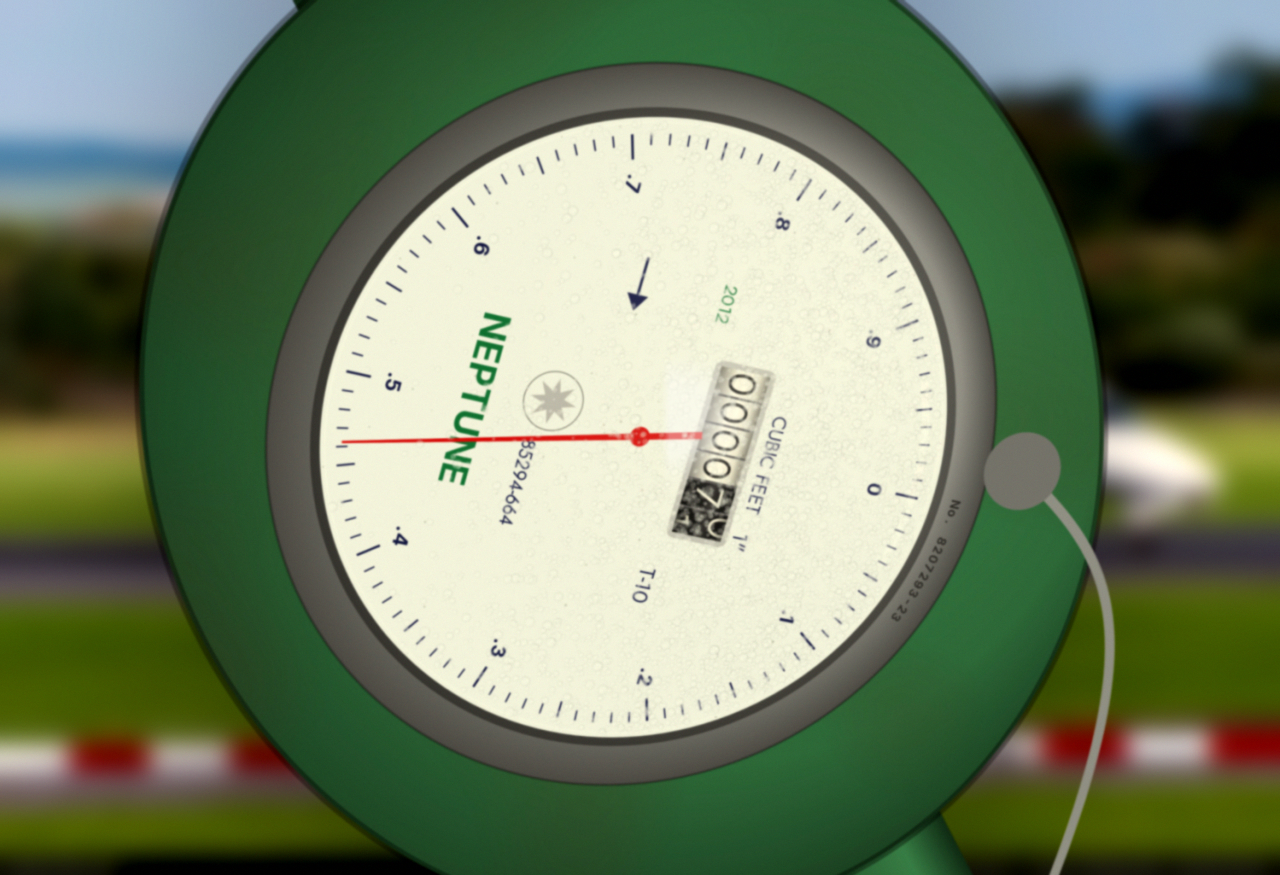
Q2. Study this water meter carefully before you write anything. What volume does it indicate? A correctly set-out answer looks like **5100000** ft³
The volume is **70.46** ft³
